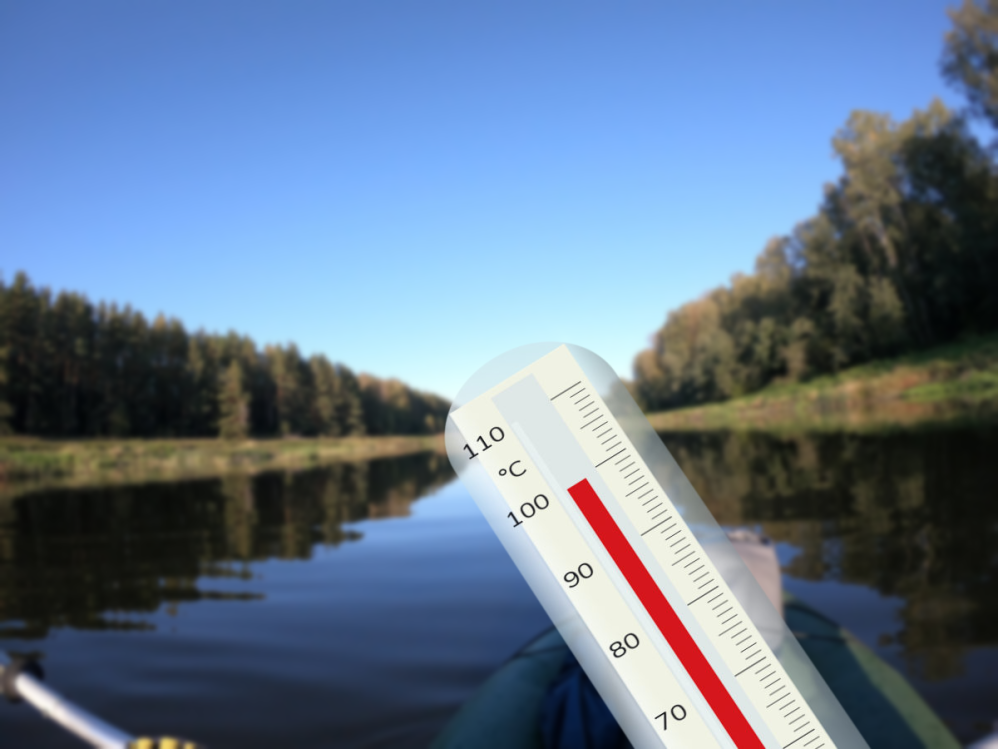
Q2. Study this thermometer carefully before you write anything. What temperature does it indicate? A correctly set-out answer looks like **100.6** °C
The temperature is **99.5** °C
